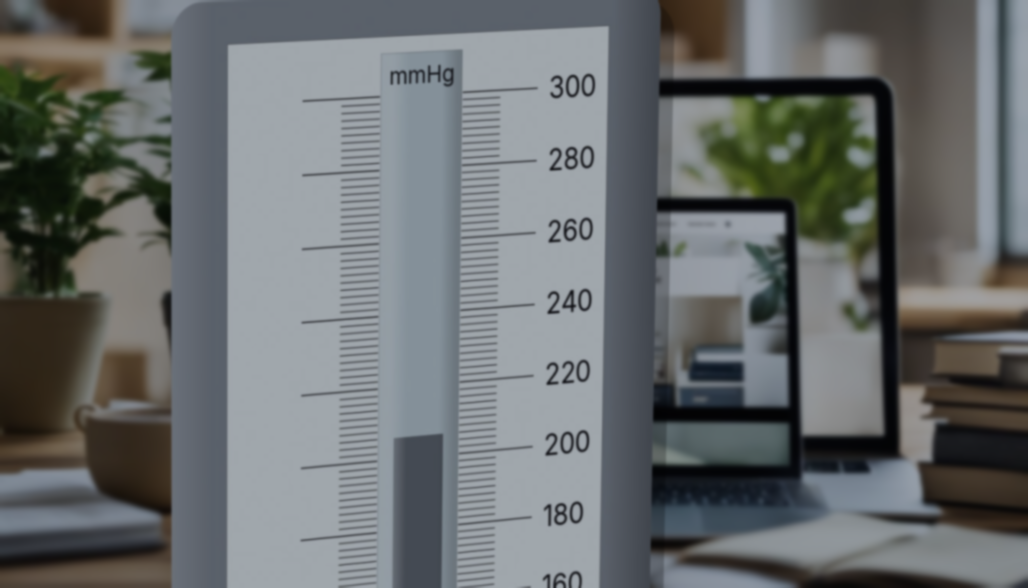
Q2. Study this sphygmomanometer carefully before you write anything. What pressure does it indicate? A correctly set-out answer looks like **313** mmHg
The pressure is **206** mmHg
